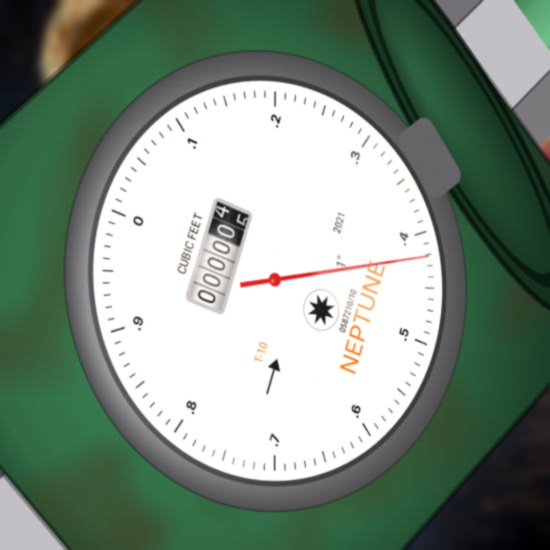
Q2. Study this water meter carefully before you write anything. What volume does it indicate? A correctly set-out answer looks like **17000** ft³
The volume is **4.42** ft³
